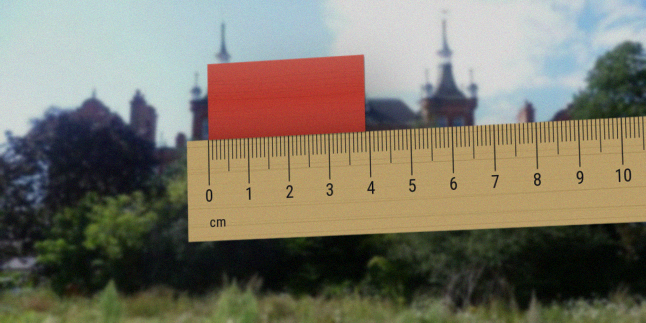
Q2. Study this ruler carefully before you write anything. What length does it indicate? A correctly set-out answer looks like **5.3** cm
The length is **3.9** cm
